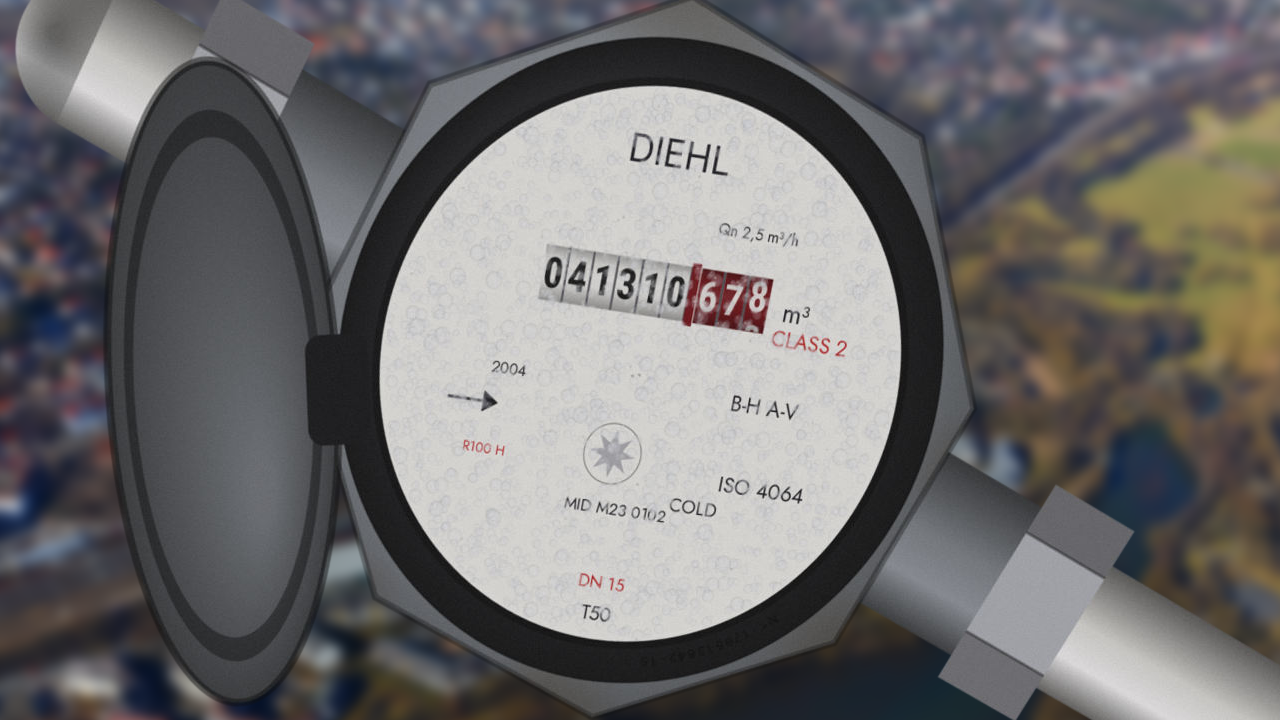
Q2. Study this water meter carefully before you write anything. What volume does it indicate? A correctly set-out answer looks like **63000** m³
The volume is **41310.678** m³
